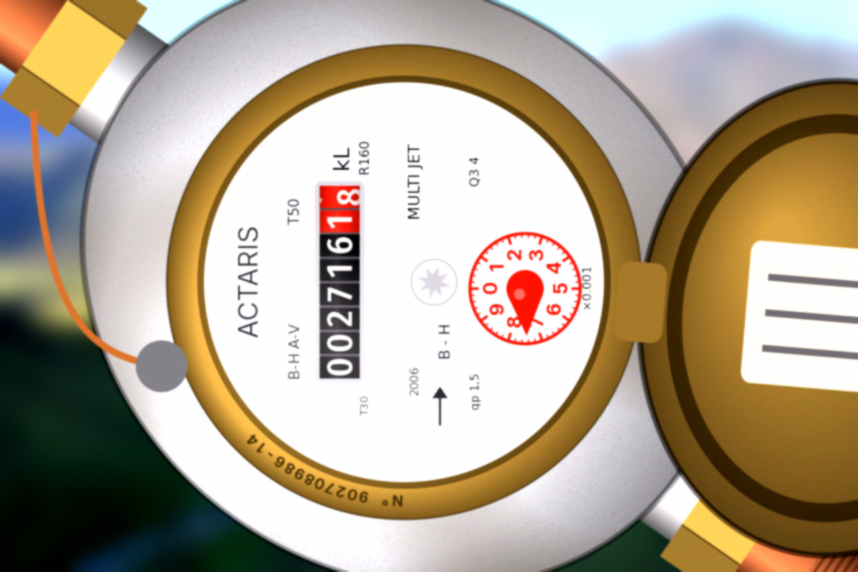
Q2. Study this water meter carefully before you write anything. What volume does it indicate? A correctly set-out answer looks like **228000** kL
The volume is **2716.177** kL
